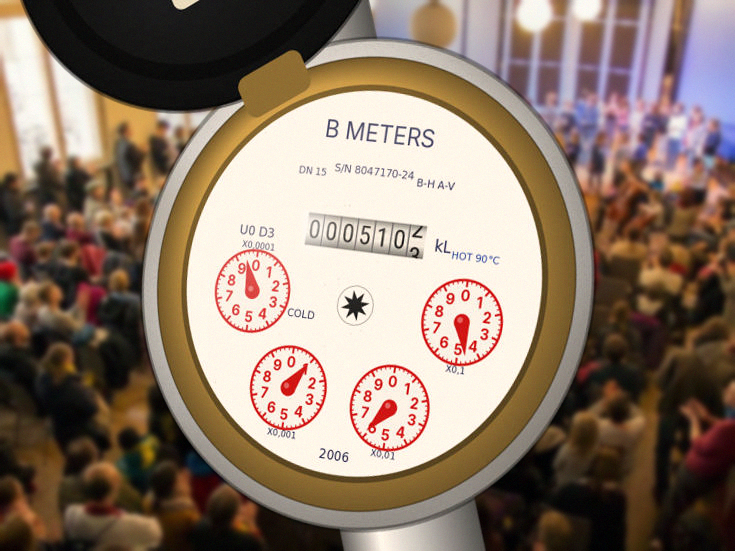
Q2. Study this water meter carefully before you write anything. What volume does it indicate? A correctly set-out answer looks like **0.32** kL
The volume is **5102.4609** kL
